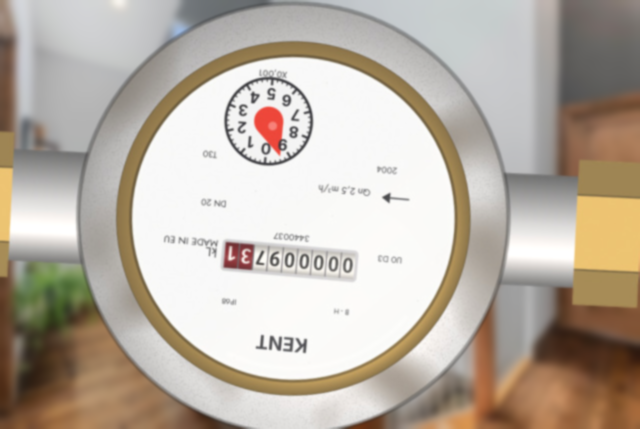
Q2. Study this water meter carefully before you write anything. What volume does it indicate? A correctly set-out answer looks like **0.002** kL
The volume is **97.309** kL
